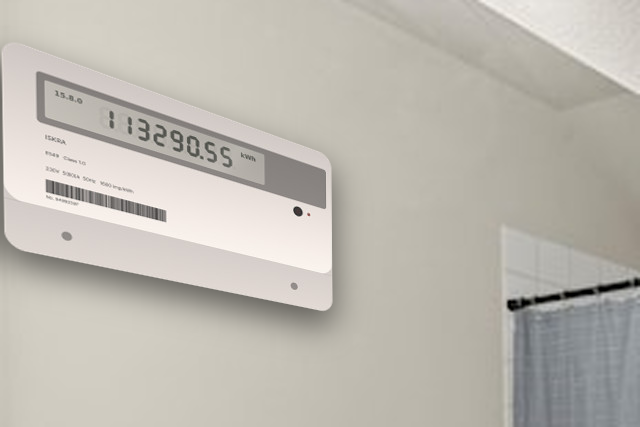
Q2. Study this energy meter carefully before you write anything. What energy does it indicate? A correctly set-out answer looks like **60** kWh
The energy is **113290.55** kWh
